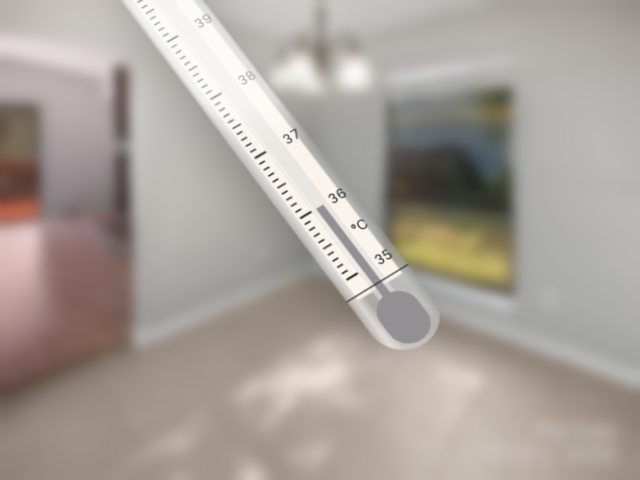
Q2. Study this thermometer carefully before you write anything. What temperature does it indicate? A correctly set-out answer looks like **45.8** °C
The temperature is **36** °C
